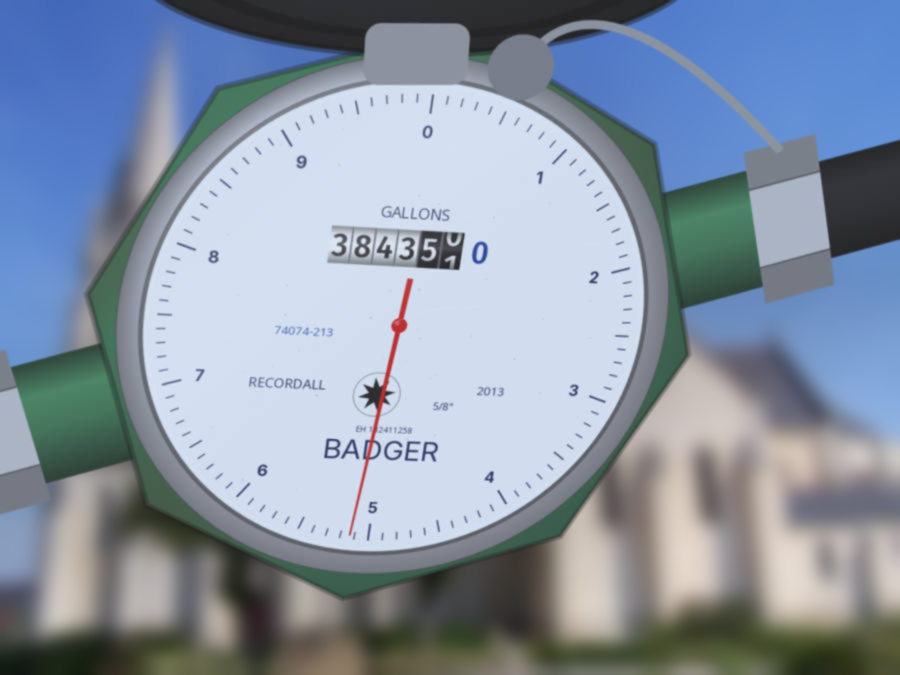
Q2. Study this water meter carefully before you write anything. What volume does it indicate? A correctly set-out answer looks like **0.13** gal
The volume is **3843505.1** gal
